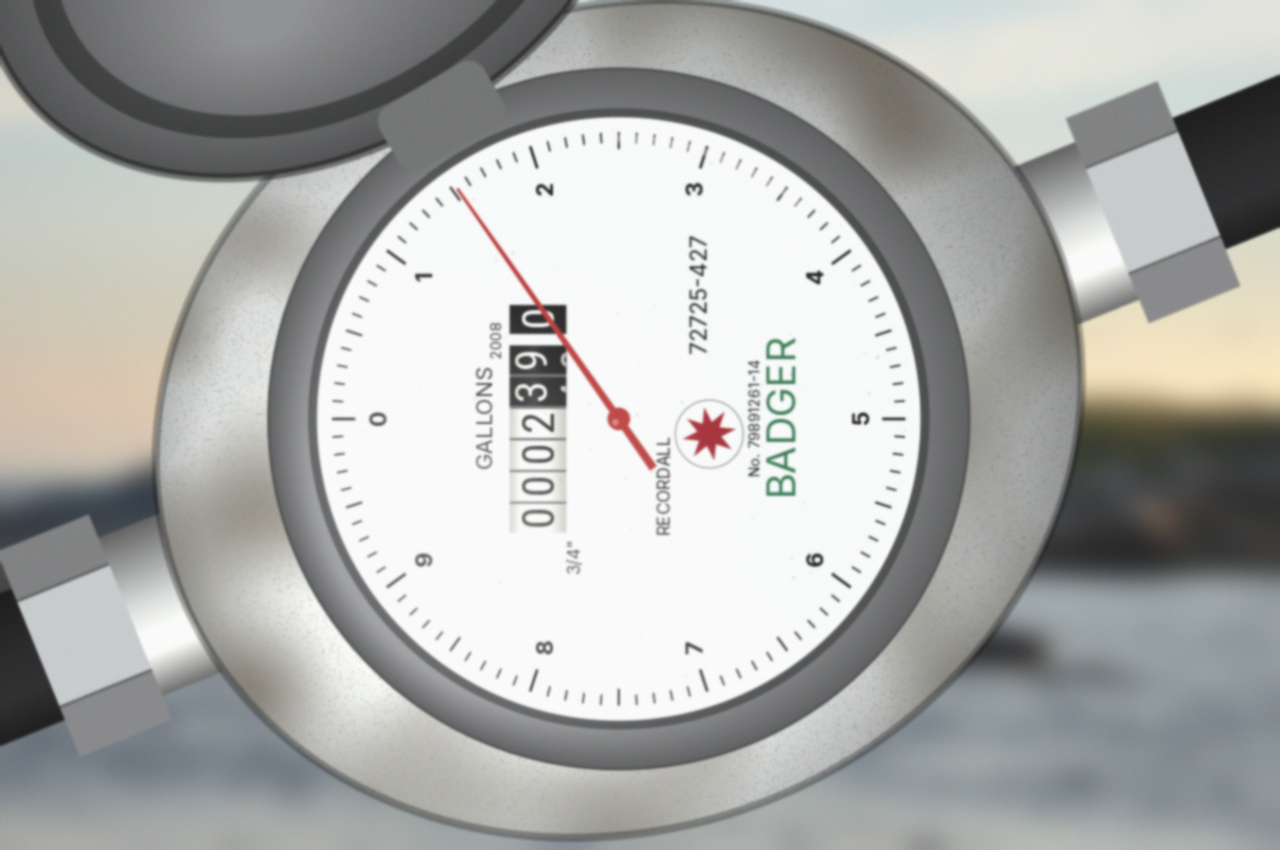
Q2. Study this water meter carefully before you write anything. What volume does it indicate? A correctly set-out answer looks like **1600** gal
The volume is **2391.5** gal
